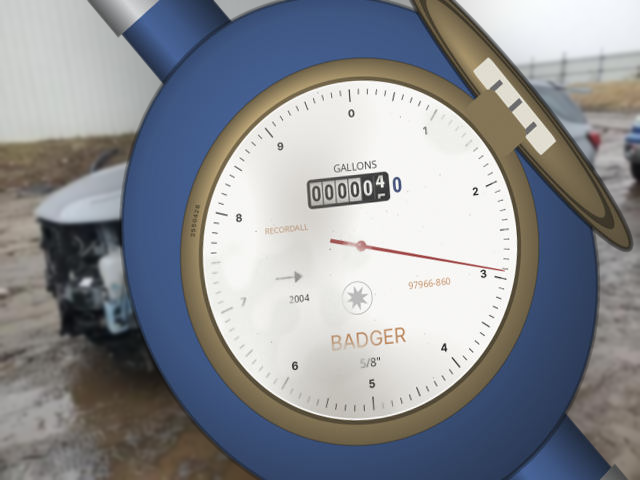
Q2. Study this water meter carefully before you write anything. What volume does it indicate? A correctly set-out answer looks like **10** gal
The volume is **42.9** gal
